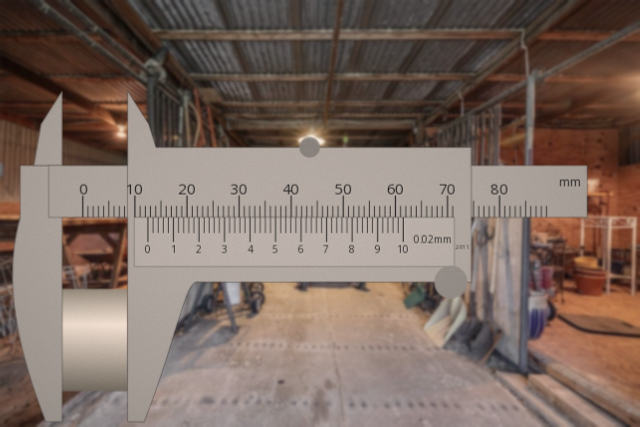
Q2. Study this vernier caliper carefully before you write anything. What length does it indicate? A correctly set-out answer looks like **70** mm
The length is **12.5** mm
